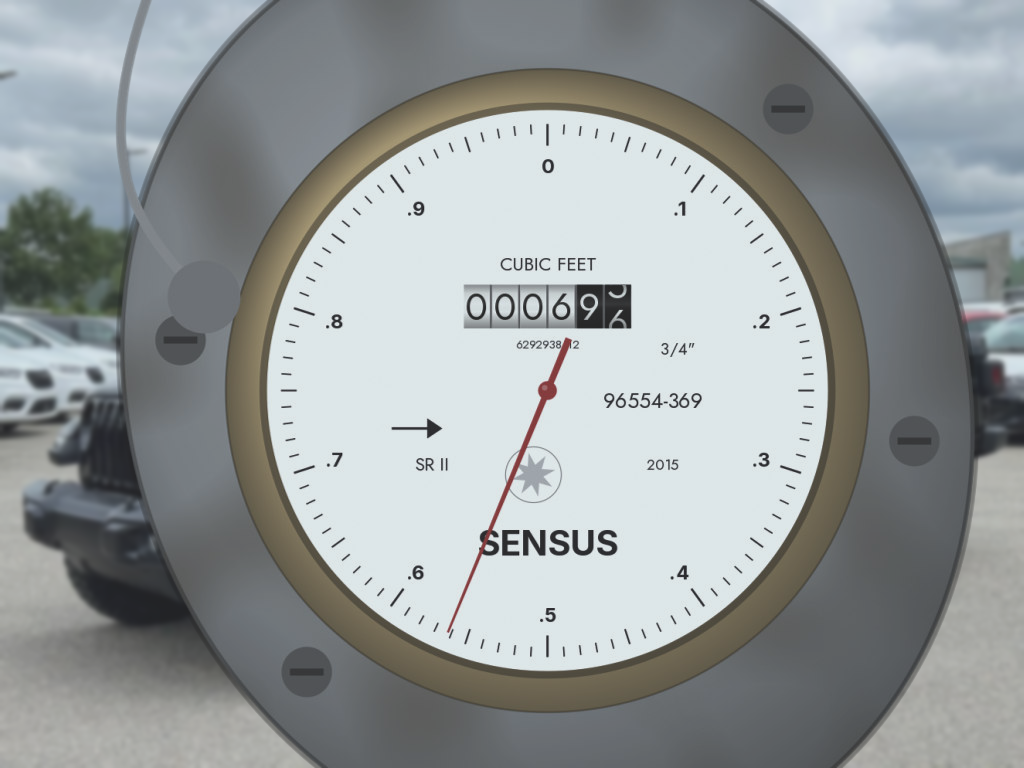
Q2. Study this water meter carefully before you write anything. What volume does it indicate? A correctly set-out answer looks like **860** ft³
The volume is **695.56** ft³
